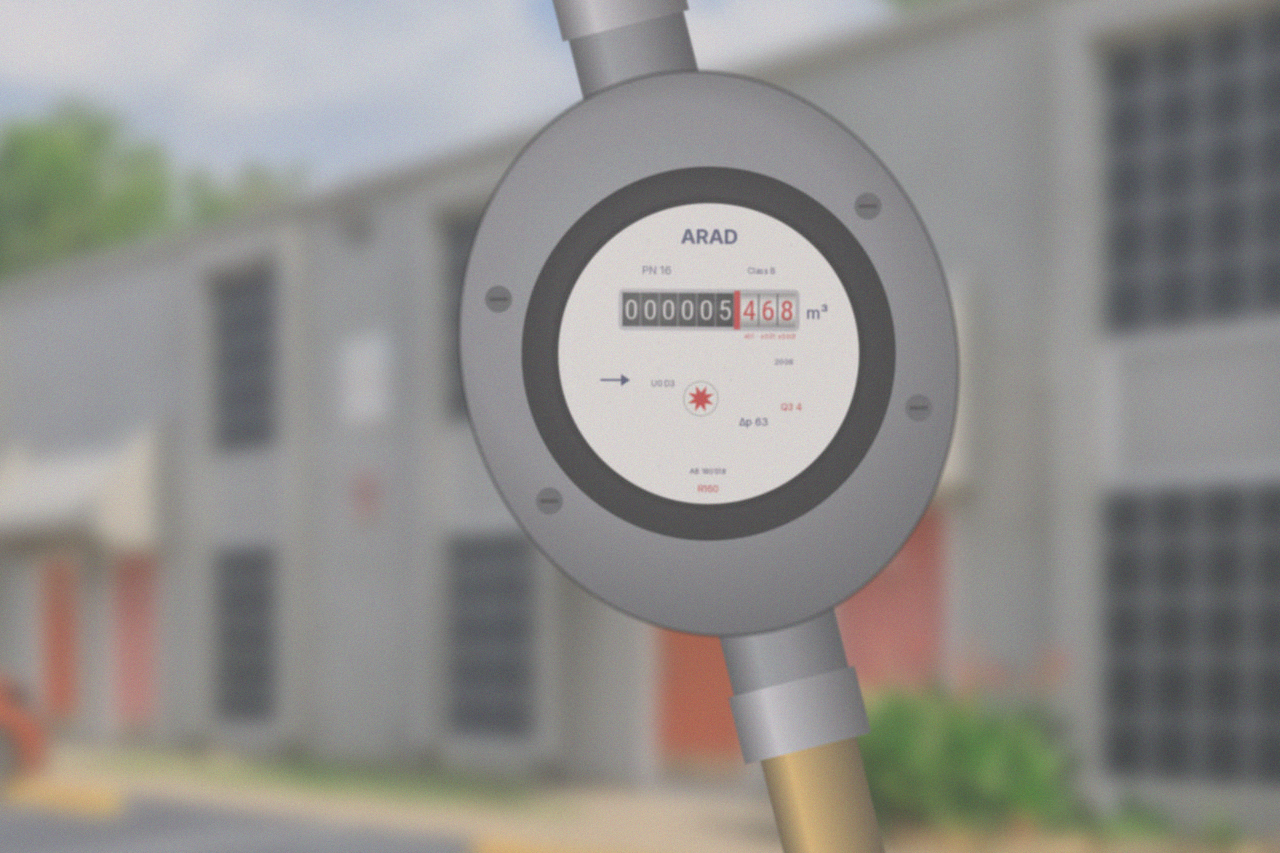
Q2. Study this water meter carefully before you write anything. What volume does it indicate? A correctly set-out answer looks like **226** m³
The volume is **5.468** m³
